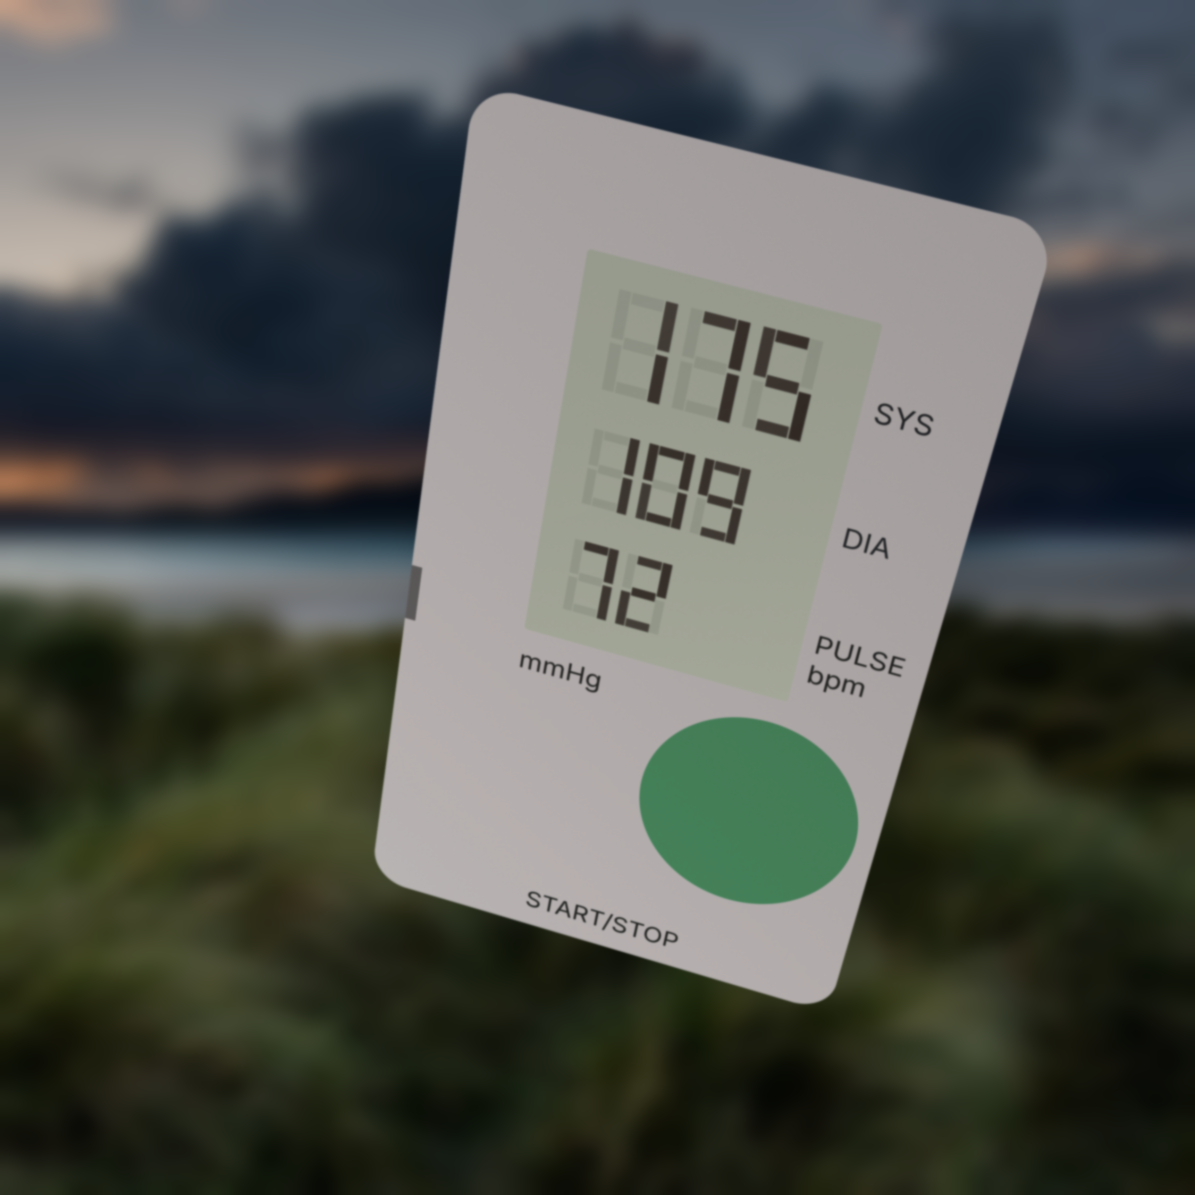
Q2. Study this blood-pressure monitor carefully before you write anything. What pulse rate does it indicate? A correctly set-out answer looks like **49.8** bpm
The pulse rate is **72** bpm
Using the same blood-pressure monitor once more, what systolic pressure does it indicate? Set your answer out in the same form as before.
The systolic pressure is **175** mmHg
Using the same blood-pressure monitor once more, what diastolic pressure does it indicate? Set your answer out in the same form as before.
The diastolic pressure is **109** mmHg
